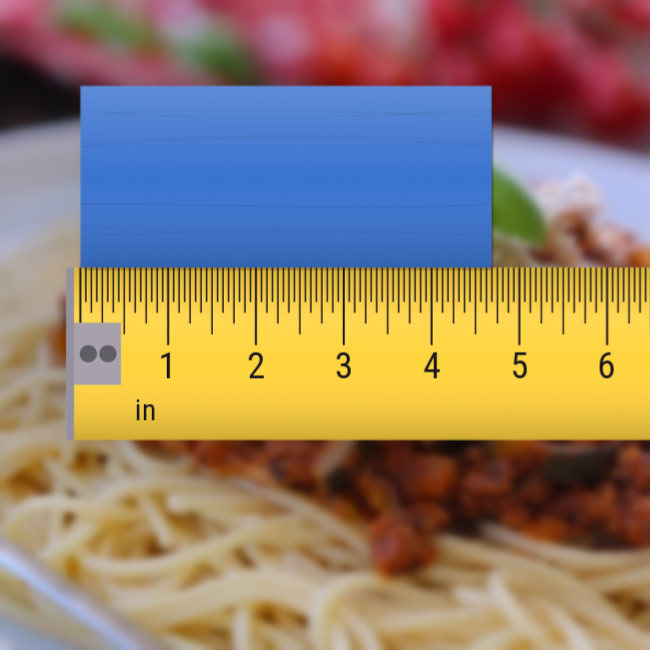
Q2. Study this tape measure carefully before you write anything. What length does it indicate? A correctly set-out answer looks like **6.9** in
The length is **4.6875** in
